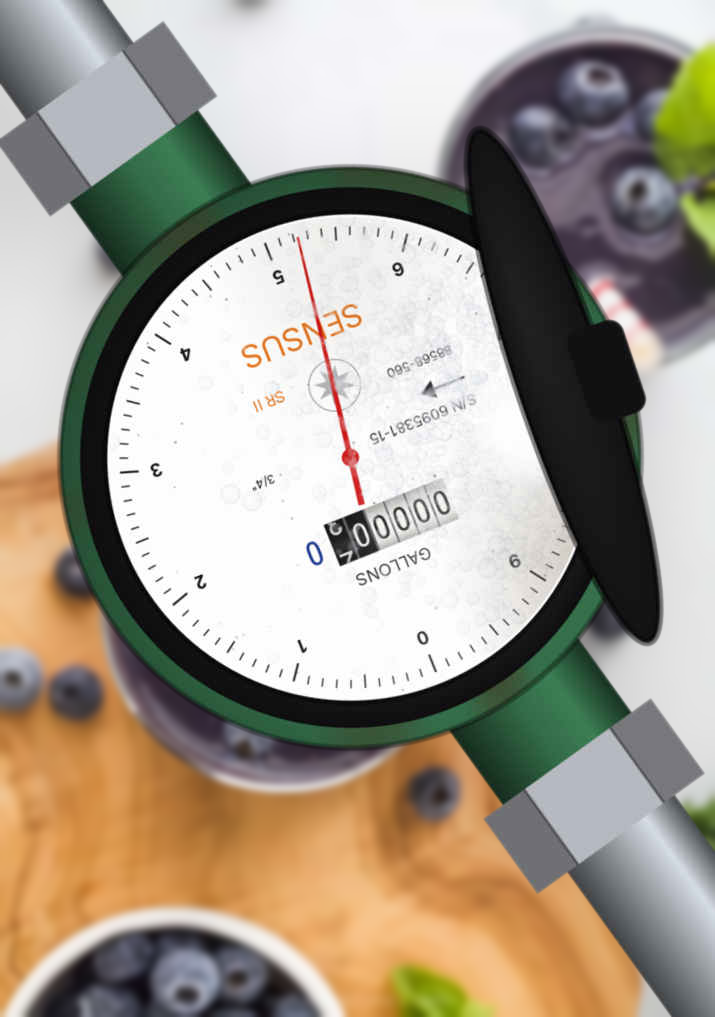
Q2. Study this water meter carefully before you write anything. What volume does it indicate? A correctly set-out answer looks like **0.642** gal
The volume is **25.2** gal
